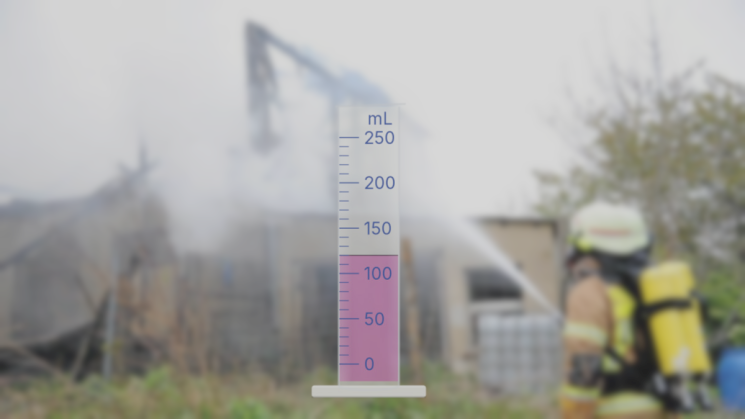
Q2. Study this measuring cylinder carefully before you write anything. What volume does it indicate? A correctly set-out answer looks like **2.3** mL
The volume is **120** mL
